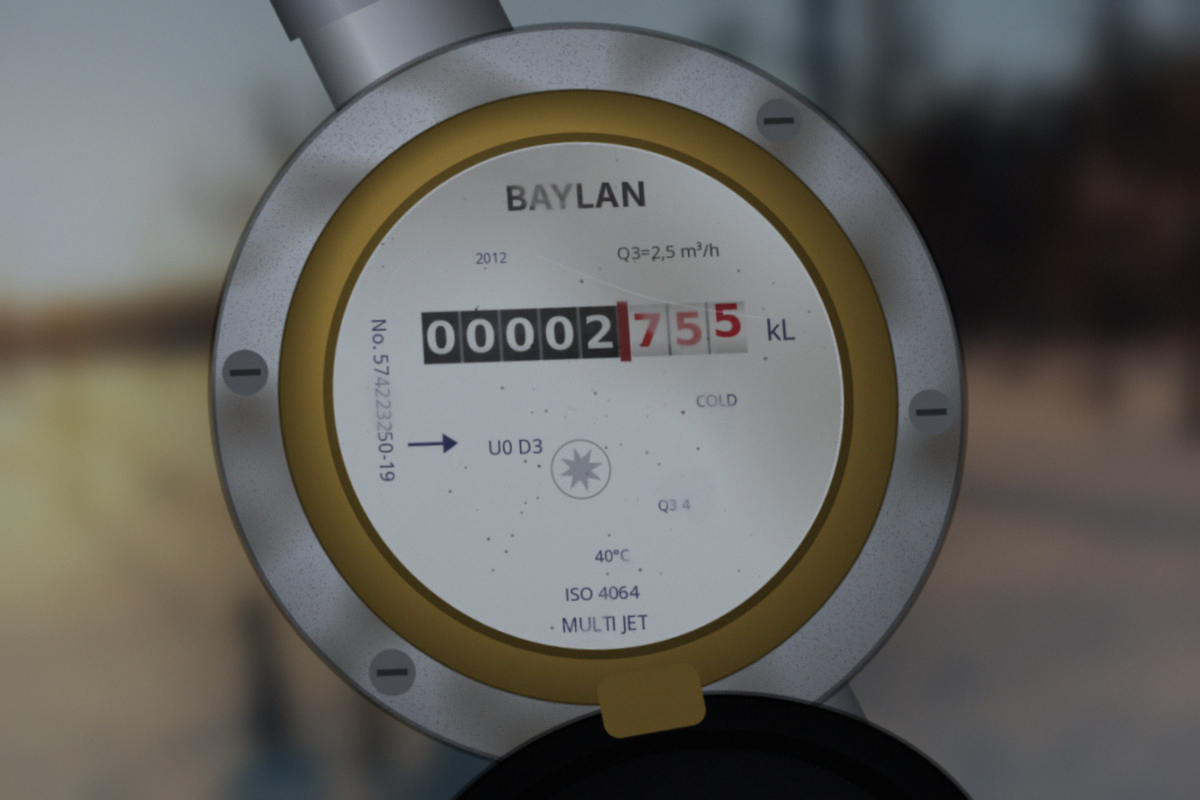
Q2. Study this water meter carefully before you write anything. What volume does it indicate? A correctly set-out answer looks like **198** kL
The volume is **2.755** kL
